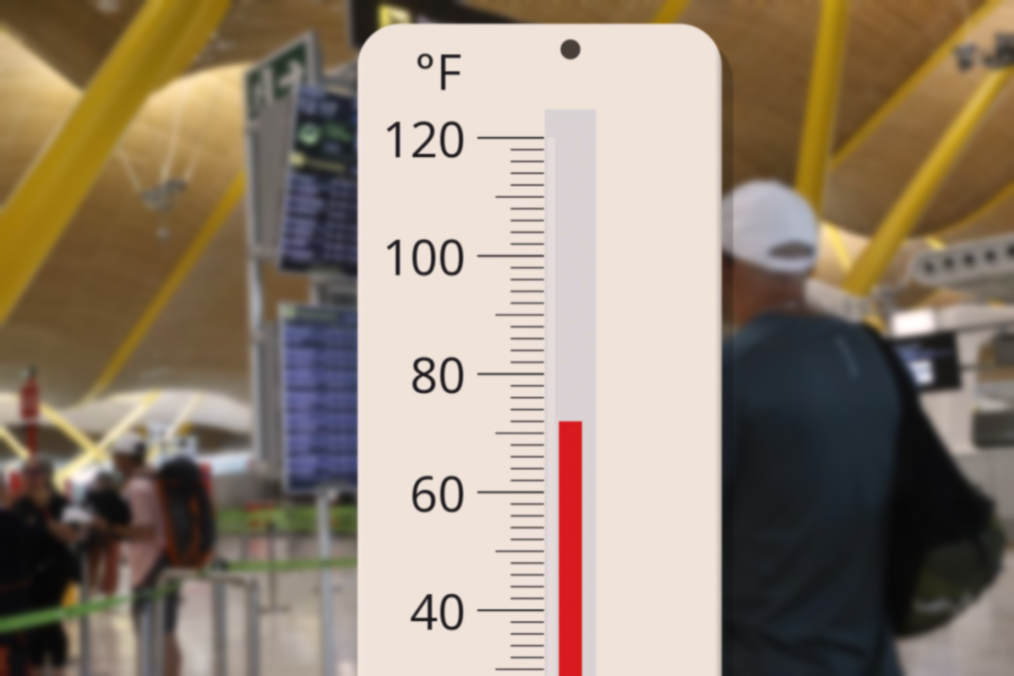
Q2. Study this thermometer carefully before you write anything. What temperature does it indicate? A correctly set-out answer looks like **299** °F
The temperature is **72** °F
